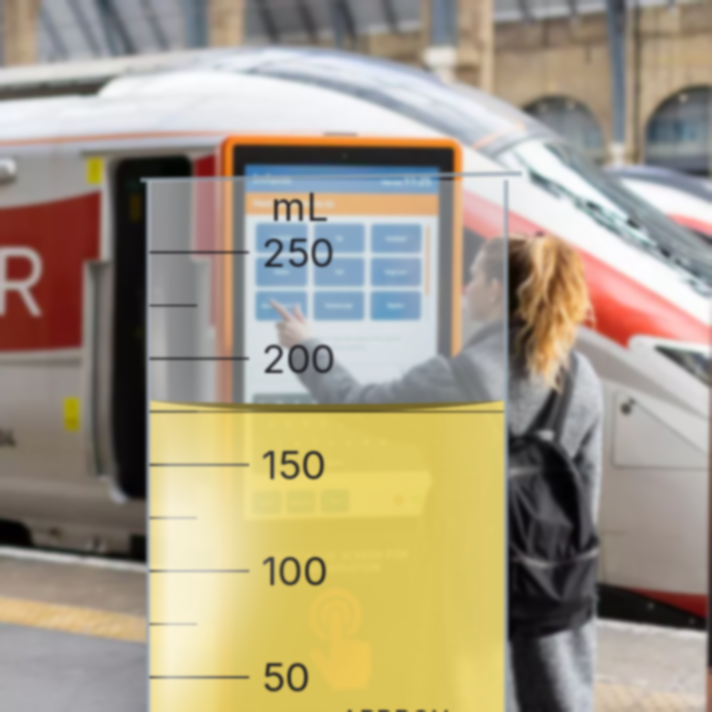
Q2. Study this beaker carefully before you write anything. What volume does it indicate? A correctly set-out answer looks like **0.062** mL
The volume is **175** mL
